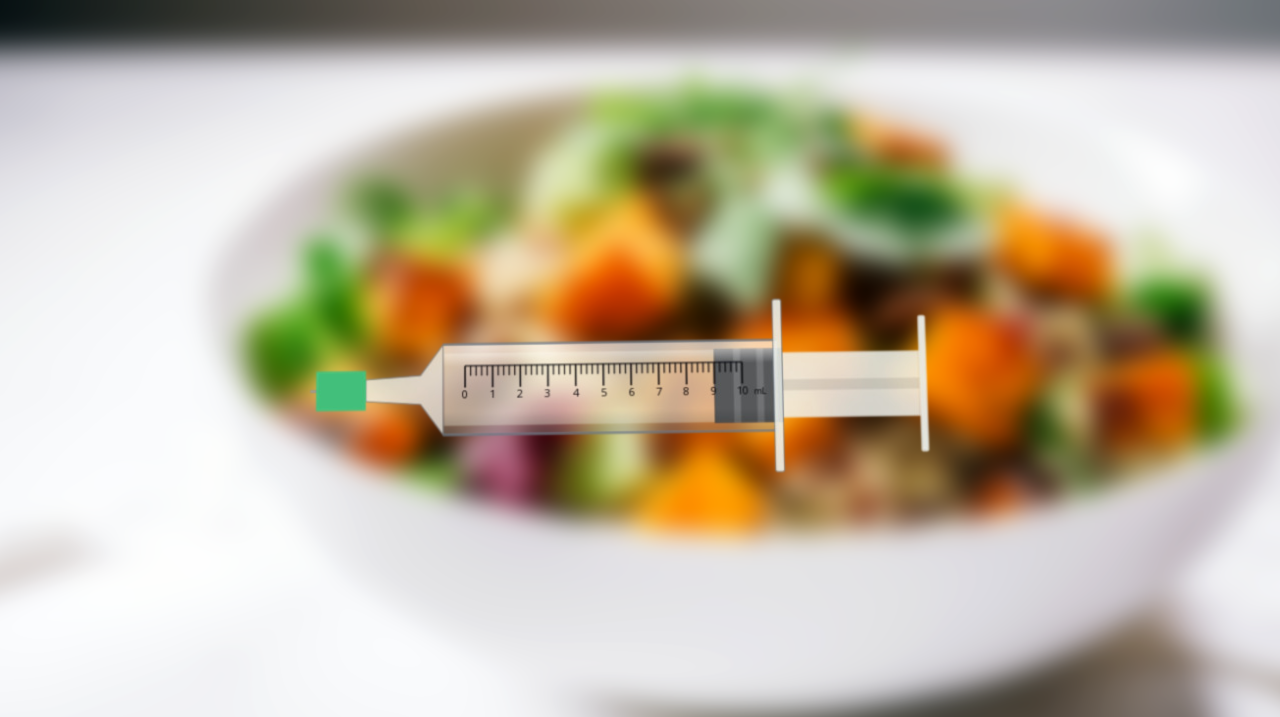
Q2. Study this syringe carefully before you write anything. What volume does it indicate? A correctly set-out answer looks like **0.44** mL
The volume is **9** mL
